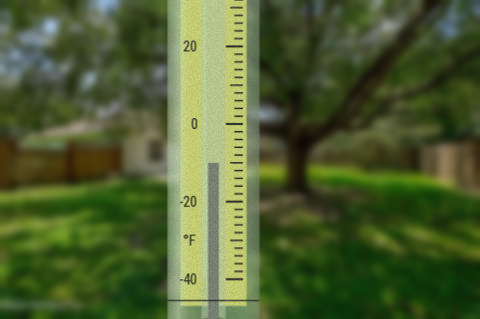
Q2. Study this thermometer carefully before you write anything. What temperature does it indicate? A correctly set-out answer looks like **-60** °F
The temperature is **-10** °F
